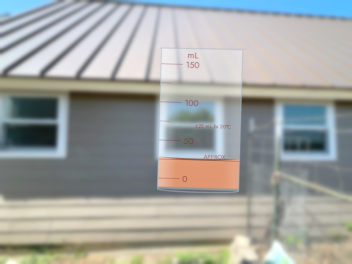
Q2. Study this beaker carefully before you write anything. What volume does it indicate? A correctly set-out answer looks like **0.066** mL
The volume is **25** mL
